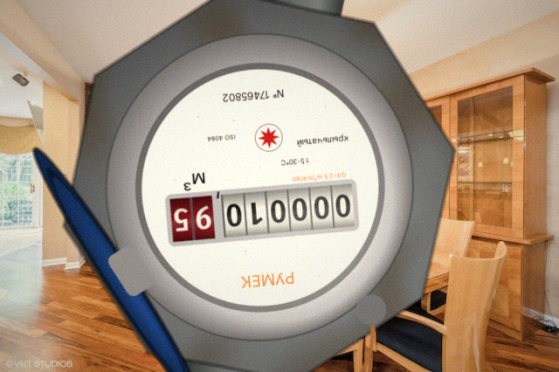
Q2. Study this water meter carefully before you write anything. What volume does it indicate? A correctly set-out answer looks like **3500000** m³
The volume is **10.95** m³
